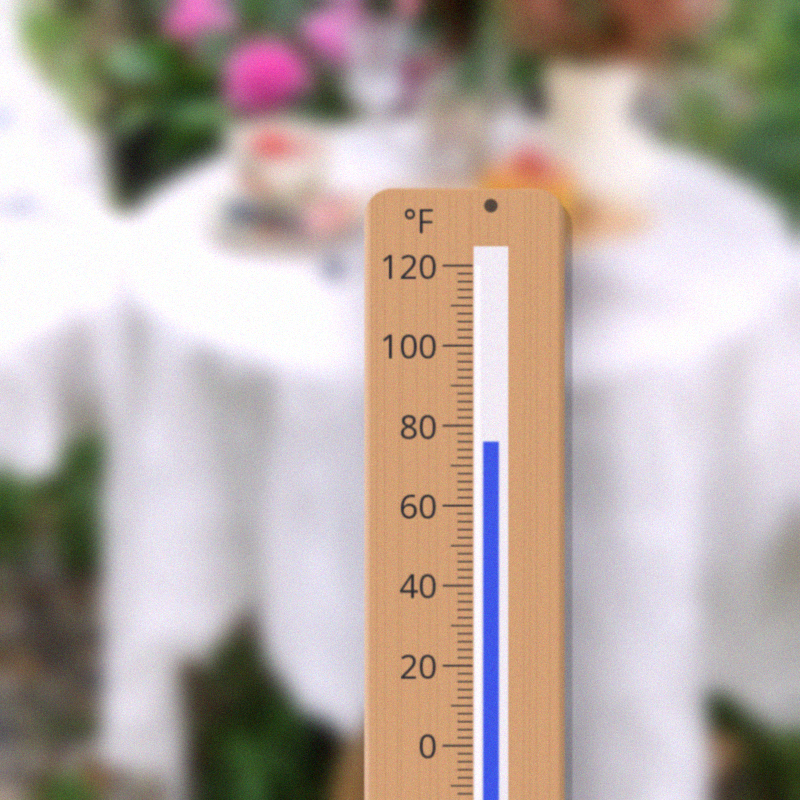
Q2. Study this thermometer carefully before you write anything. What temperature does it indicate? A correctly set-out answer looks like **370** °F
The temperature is **76** °F
